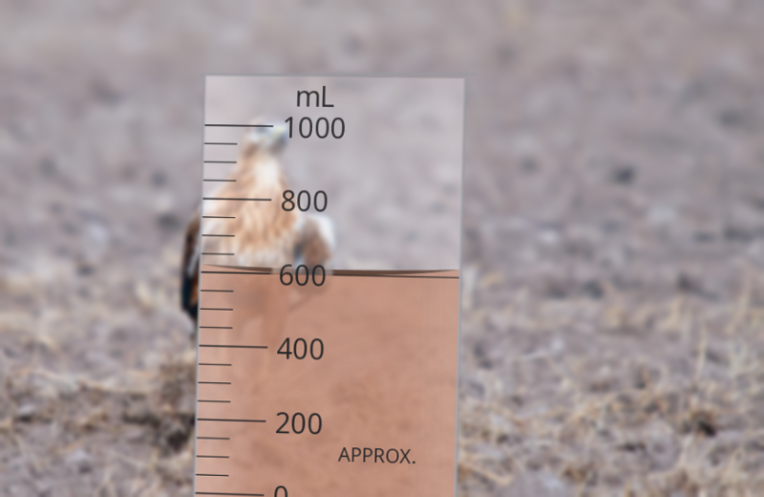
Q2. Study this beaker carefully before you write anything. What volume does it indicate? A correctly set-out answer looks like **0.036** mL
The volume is **600** mL
